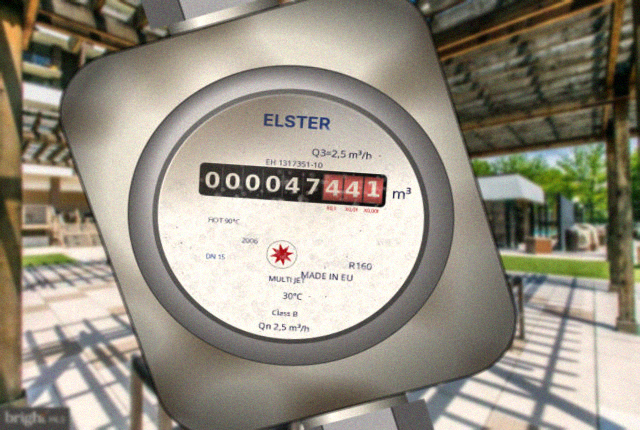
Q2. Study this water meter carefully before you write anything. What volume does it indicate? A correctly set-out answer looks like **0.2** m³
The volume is **47.441** m³
